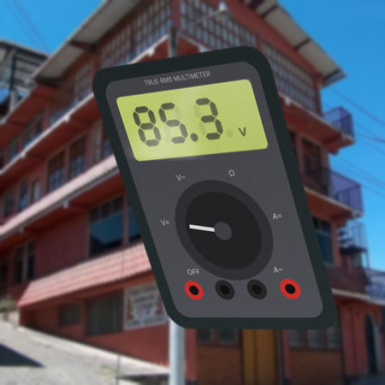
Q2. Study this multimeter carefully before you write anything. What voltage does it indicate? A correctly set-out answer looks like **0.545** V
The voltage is **85.3** V
